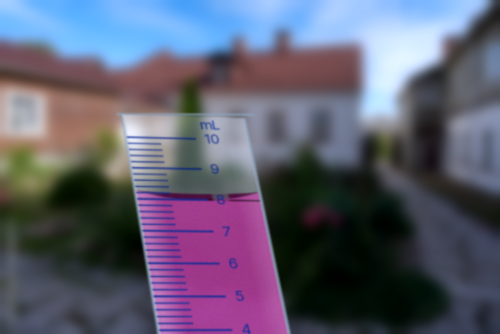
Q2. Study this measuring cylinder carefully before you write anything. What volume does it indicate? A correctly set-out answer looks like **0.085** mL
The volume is **8** mL
